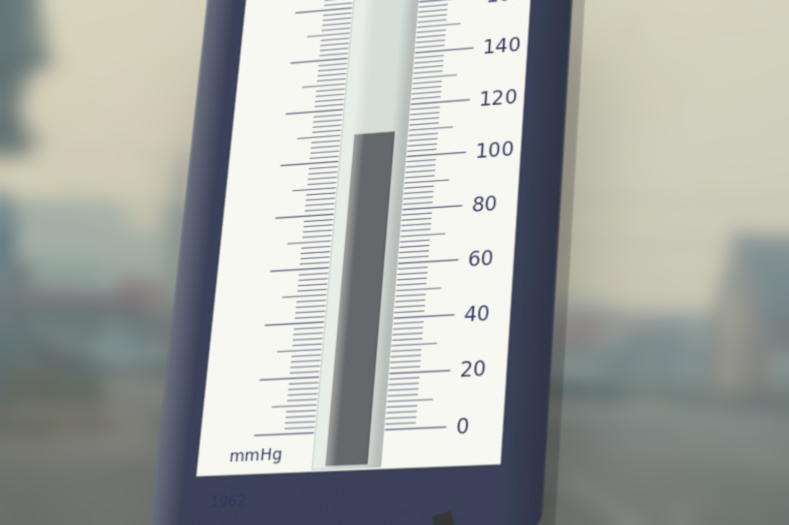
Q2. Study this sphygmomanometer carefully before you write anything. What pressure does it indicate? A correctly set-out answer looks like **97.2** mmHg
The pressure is **110** mmHg
